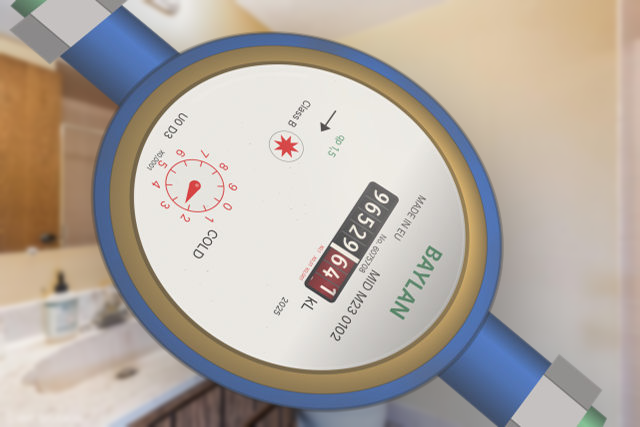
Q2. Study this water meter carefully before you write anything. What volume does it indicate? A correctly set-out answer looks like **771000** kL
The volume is **96529.6412** kL
